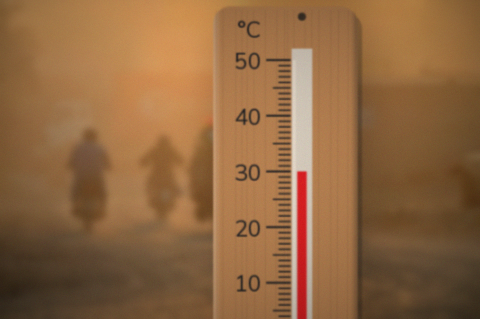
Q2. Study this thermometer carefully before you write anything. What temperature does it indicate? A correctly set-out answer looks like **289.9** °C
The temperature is **30** °C
